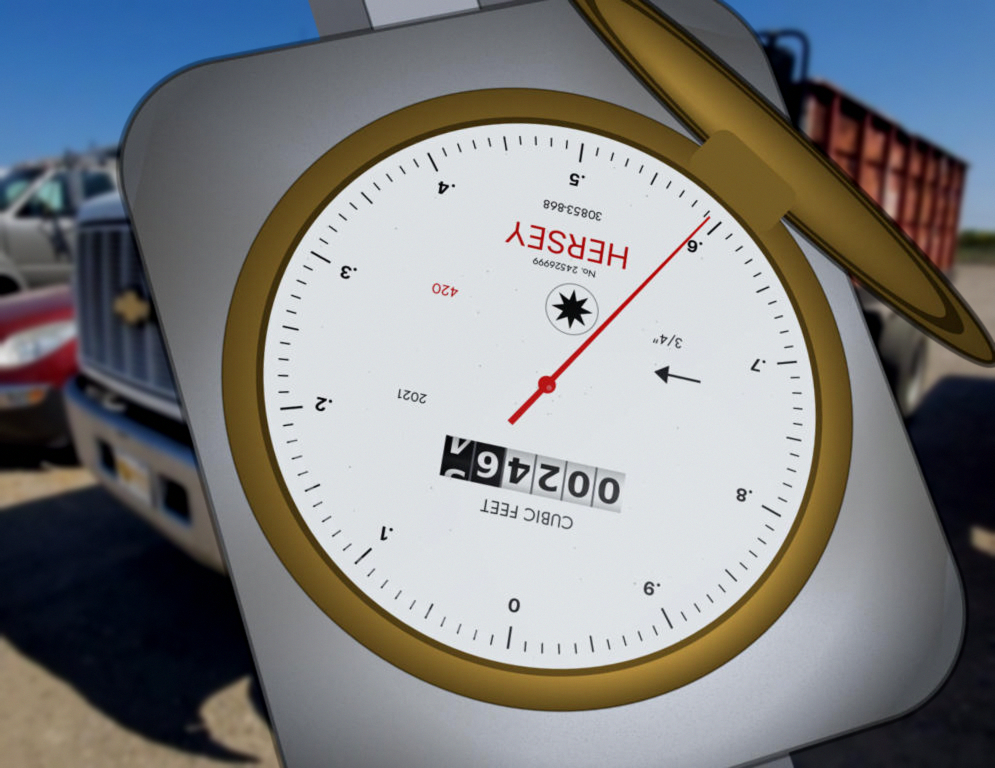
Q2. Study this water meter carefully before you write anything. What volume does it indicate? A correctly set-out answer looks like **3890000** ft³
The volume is **2463.59** ft³
